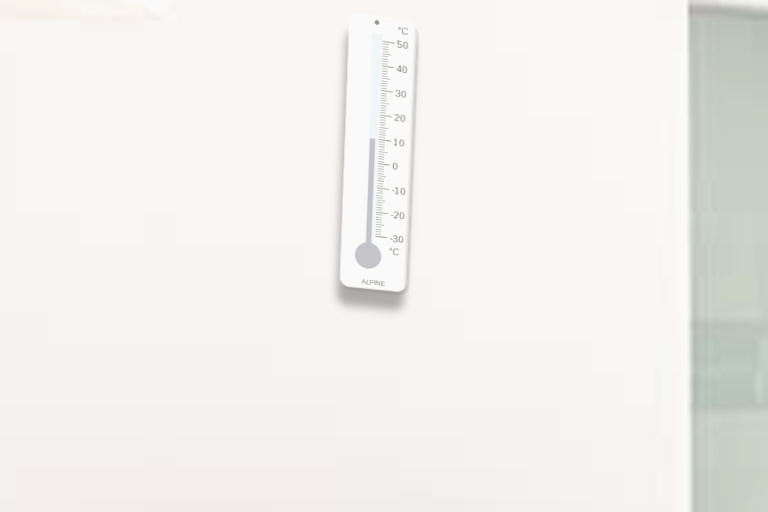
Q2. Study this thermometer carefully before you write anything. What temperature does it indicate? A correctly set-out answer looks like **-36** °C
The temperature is **10** °C
